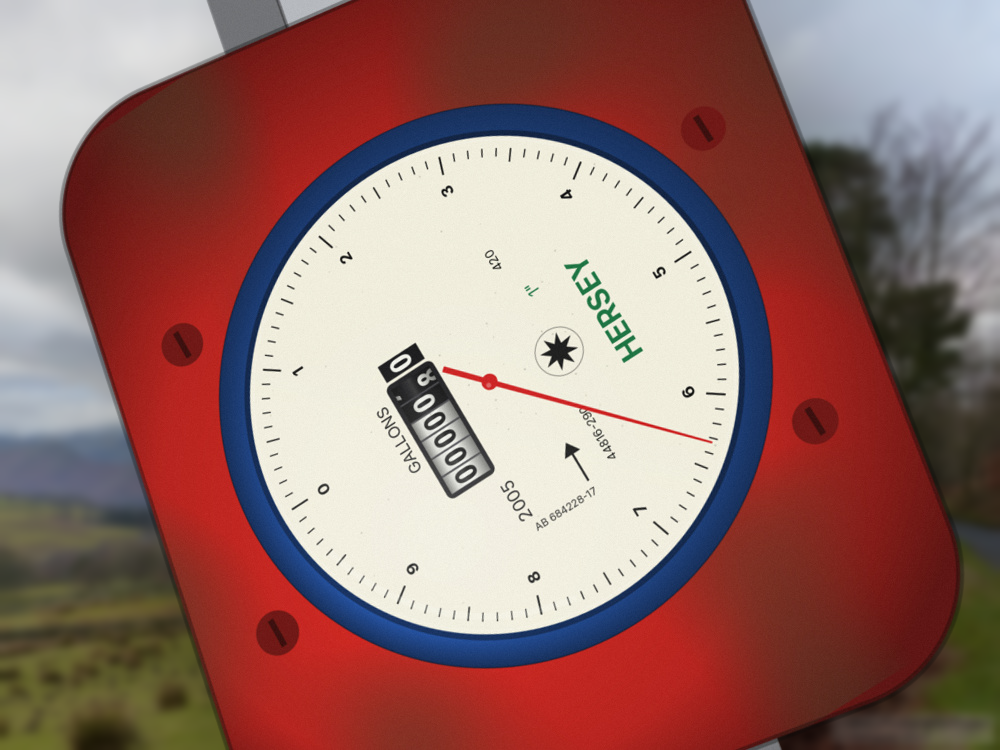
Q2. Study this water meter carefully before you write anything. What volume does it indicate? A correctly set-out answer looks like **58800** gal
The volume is **76.3** gal
